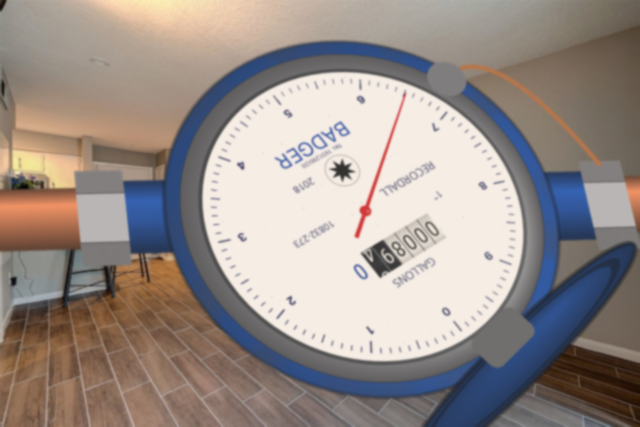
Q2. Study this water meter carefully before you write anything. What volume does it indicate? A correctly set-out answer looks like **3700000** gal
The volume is **8936.5** gal
